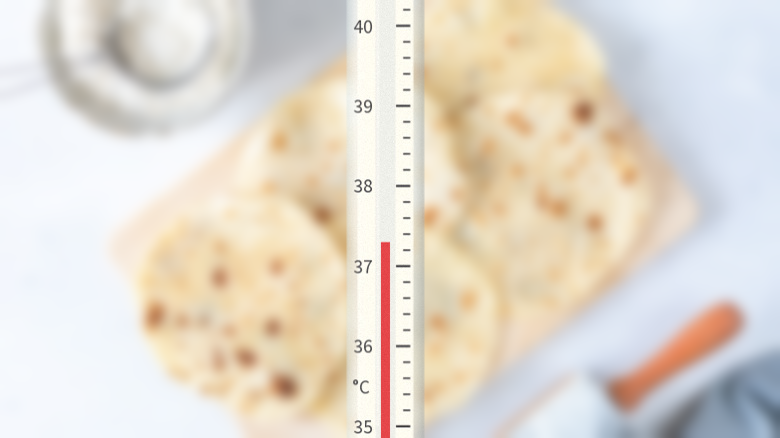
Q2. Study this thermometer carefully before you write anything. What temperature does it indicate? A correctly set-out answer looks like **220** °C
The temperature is **37.3** °C
